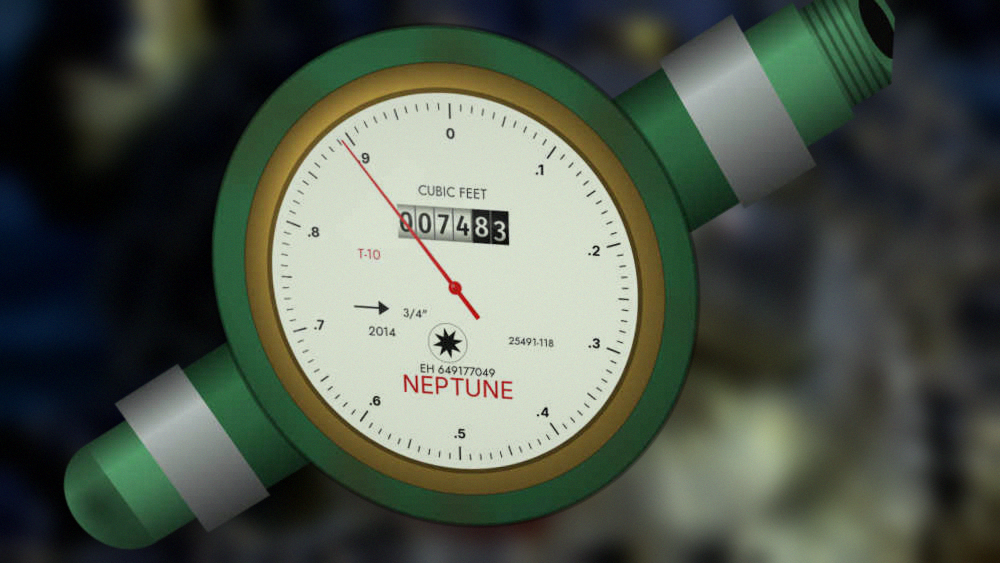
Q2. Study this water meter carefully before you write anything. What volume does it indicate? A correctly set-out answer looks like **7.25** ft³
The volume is **7482.89** ft³
